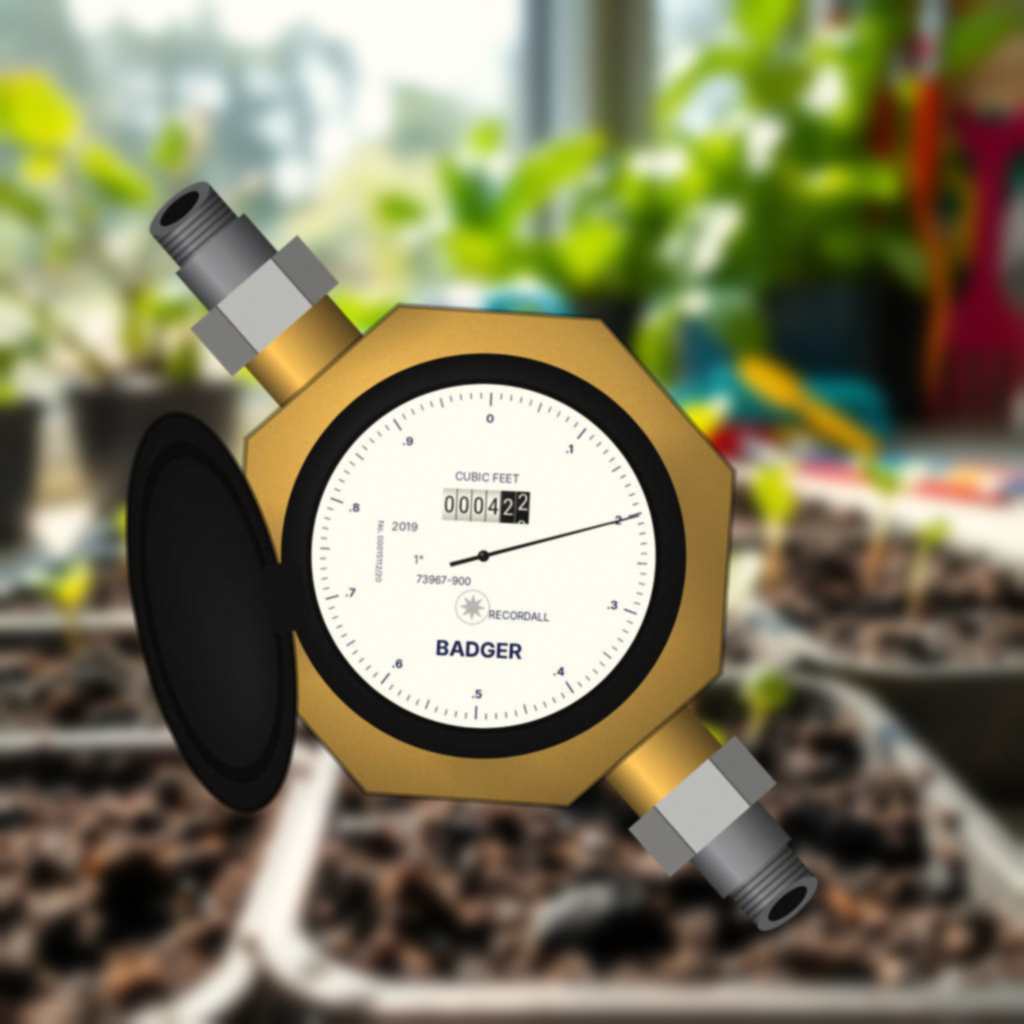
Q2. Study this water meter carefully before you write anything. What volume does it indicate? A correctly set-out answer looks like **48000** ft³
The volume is **422.20** ft³
